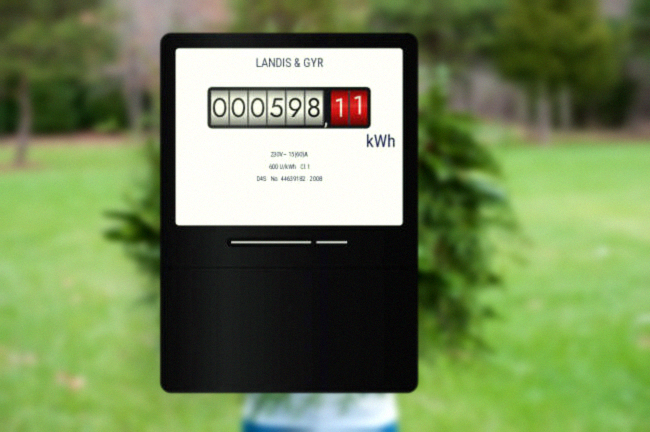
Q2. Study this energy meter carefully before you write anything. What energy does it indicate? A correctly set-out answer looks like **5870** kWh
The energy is **598.11** kWh
